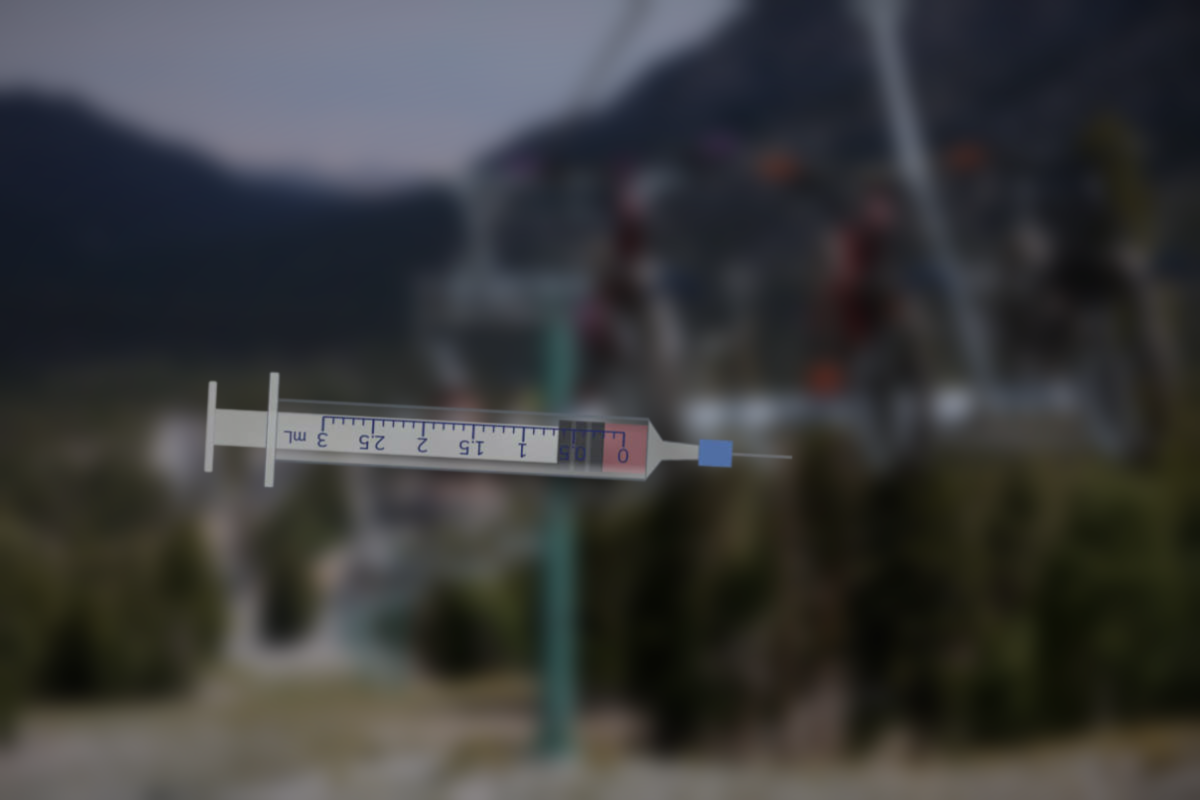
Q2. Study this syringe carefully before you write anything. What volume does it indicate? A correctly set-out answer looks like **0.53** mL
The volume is **0.2** mL
